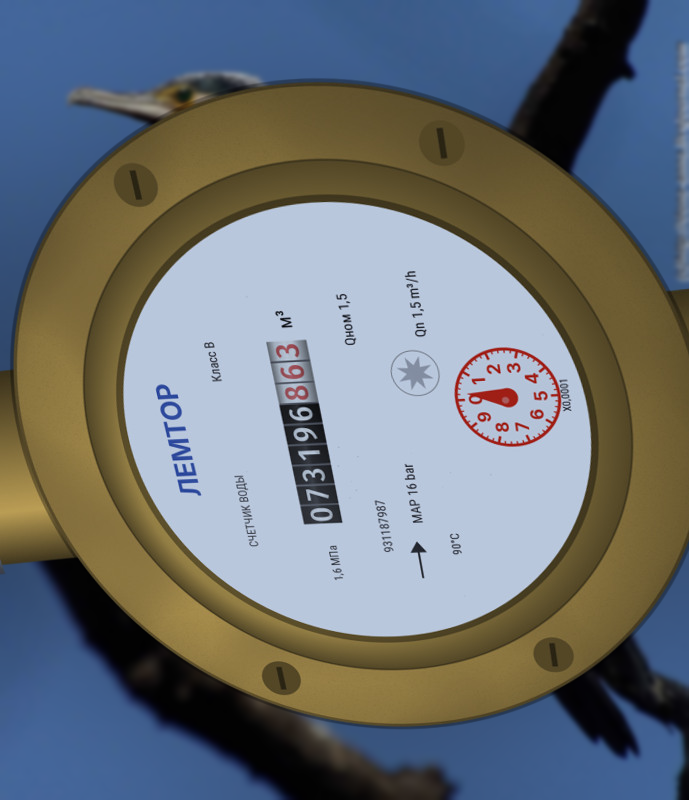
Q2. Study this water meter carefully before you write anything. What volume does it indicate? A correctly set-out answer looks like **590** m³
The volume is **73196.8630** m³
